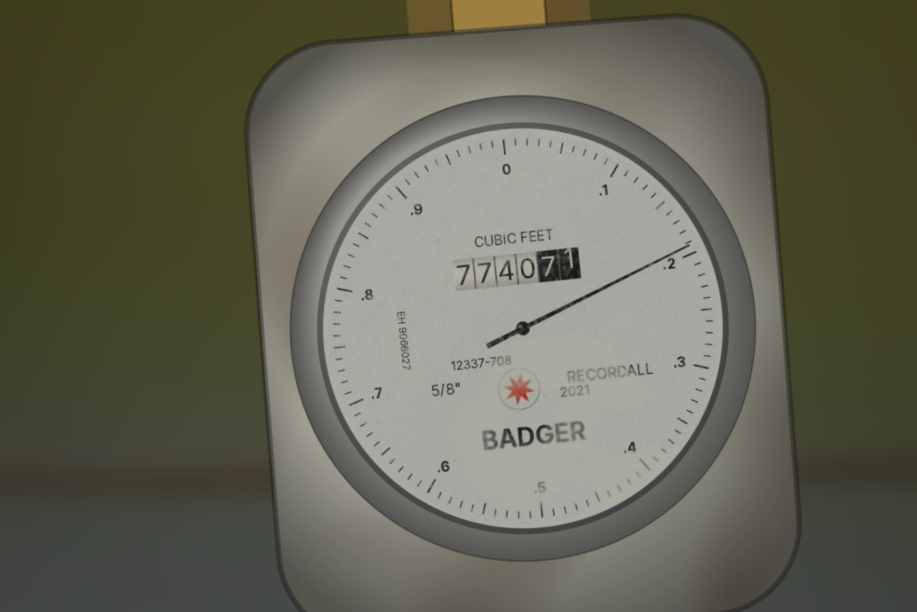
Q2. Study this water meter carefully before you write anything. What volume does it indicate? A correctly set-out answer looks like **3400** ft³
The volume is **774071.19** ft³
